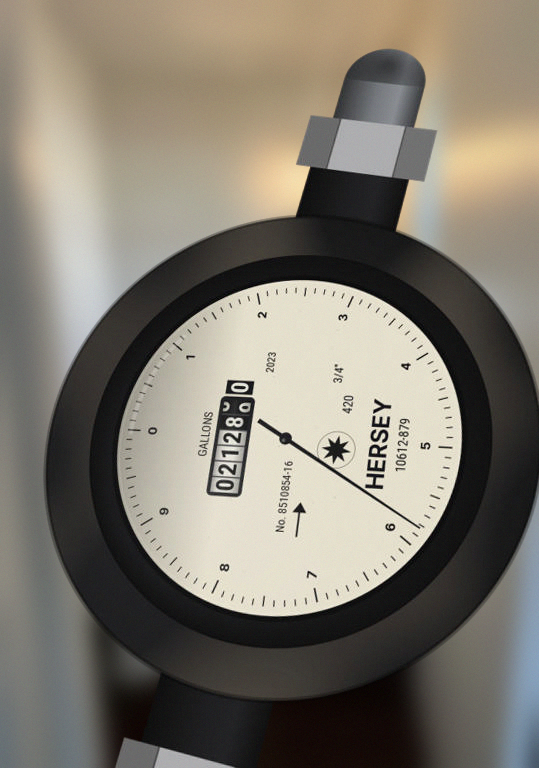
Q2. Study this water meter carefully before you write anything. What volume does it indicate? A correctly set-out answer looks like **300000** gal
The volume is **212885.8** gal
